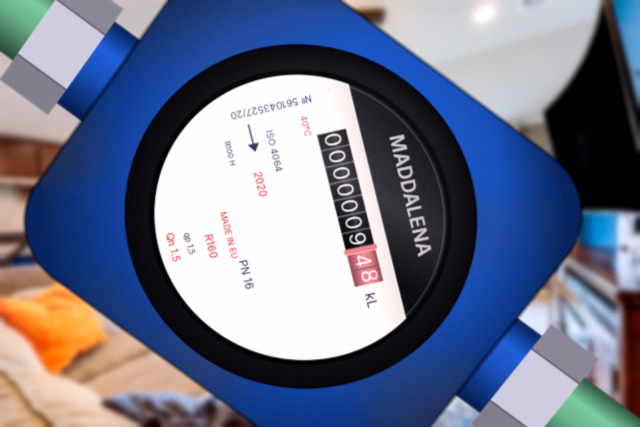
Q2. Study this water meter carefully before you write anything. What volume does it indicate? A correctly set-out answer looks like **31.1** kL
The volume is **9.48** kL
